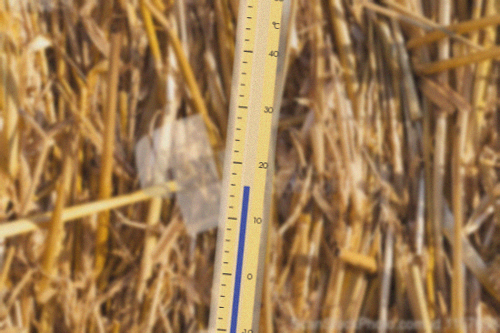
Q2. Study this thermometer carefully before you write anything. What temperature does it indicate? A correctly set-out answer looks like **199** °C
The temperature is **16** °C
